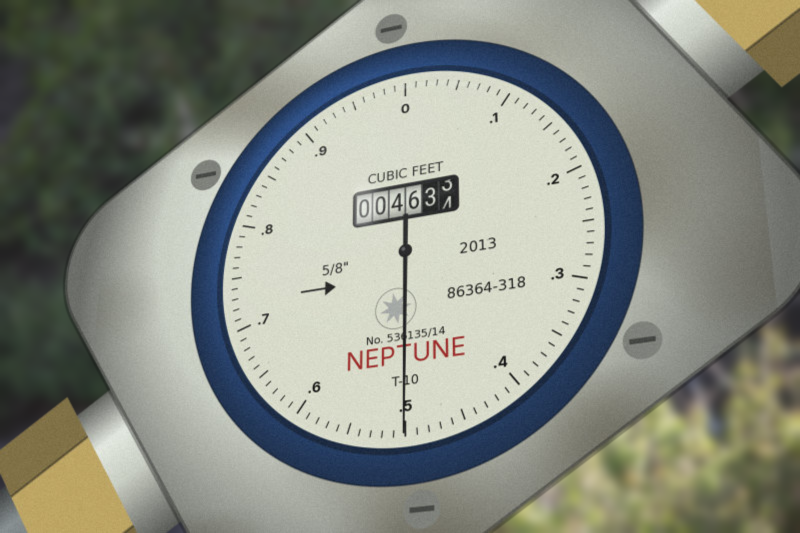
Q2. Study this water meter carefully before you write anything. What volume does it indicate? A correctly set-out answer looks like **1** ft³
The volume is **4633.50** ft³
